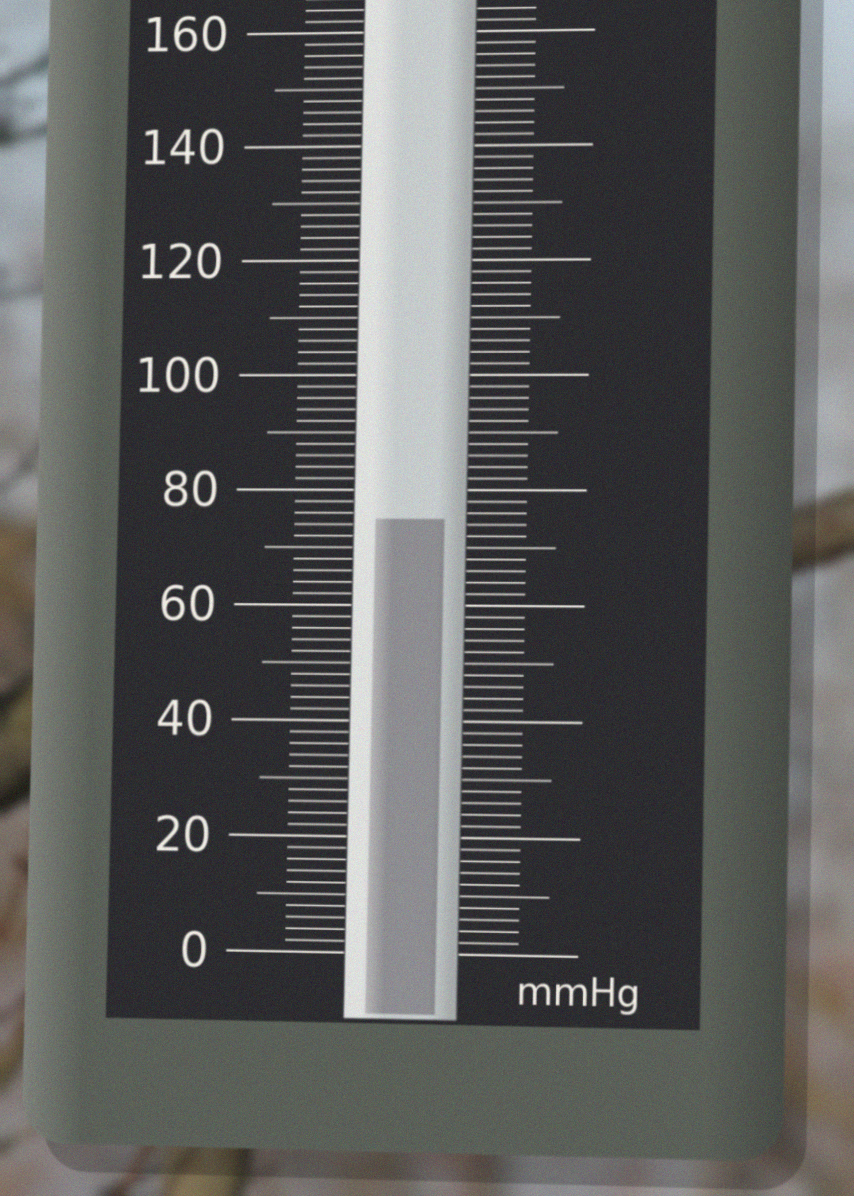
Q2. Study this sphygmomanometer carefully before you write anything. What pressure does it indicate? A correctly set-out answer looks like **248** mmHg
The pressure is **75** mmHg
